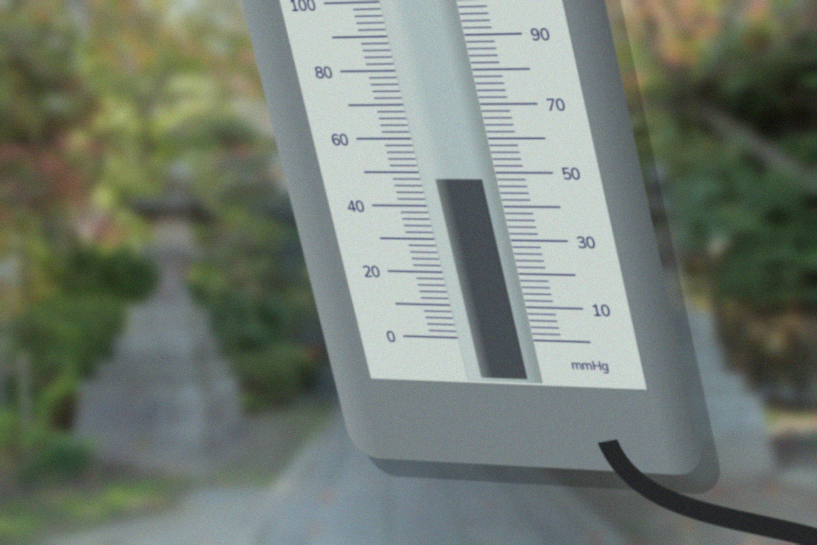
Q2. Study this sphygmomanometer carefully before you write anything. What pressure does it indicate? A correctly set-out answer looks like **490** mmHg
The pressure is **48** mmHg
